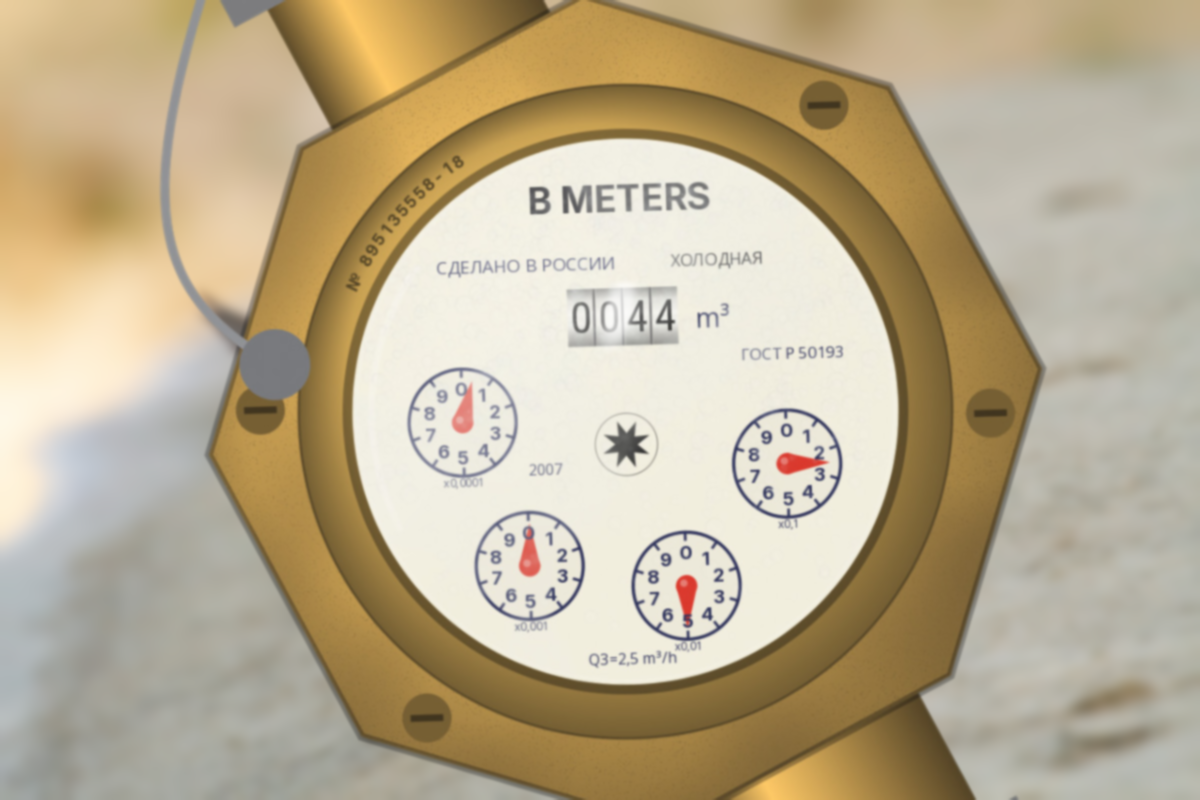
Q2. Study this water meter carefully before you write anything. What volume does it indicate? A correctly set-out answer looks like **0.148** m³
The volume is **44.2500** m³
